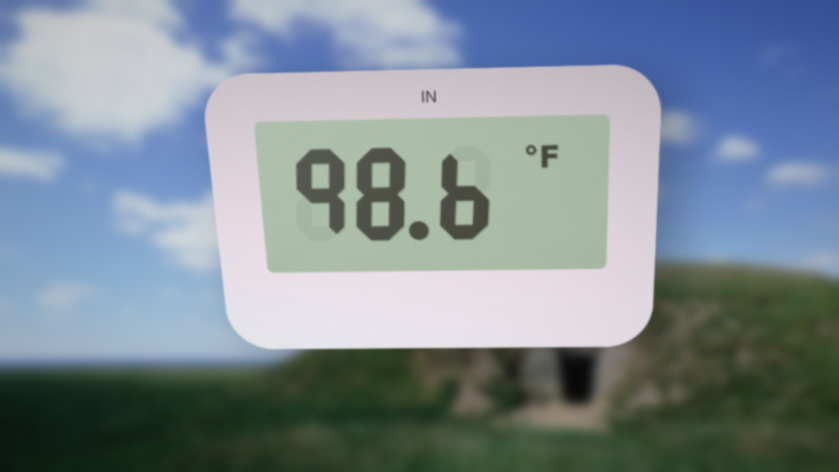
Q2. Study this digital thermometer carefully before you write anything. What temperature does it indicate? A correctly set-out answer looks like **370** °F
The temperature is **98.6** °F
